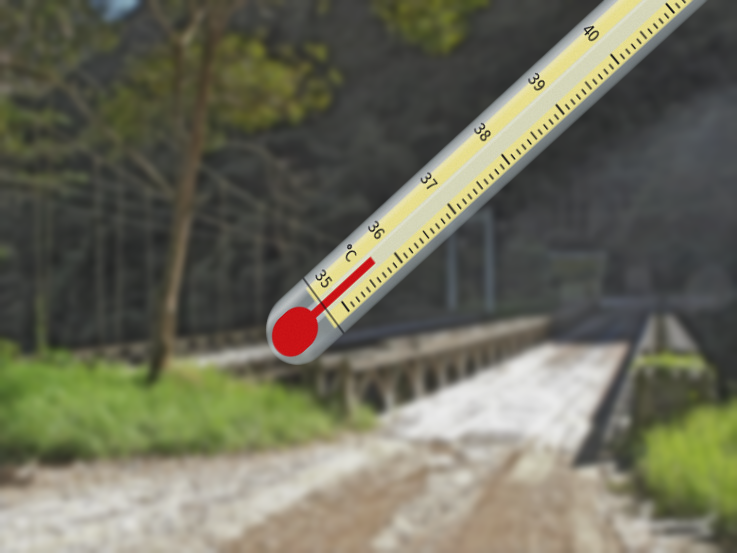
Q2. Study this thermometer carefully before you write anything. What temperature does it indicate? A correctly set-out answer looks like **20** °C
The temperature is **35.7** °C
